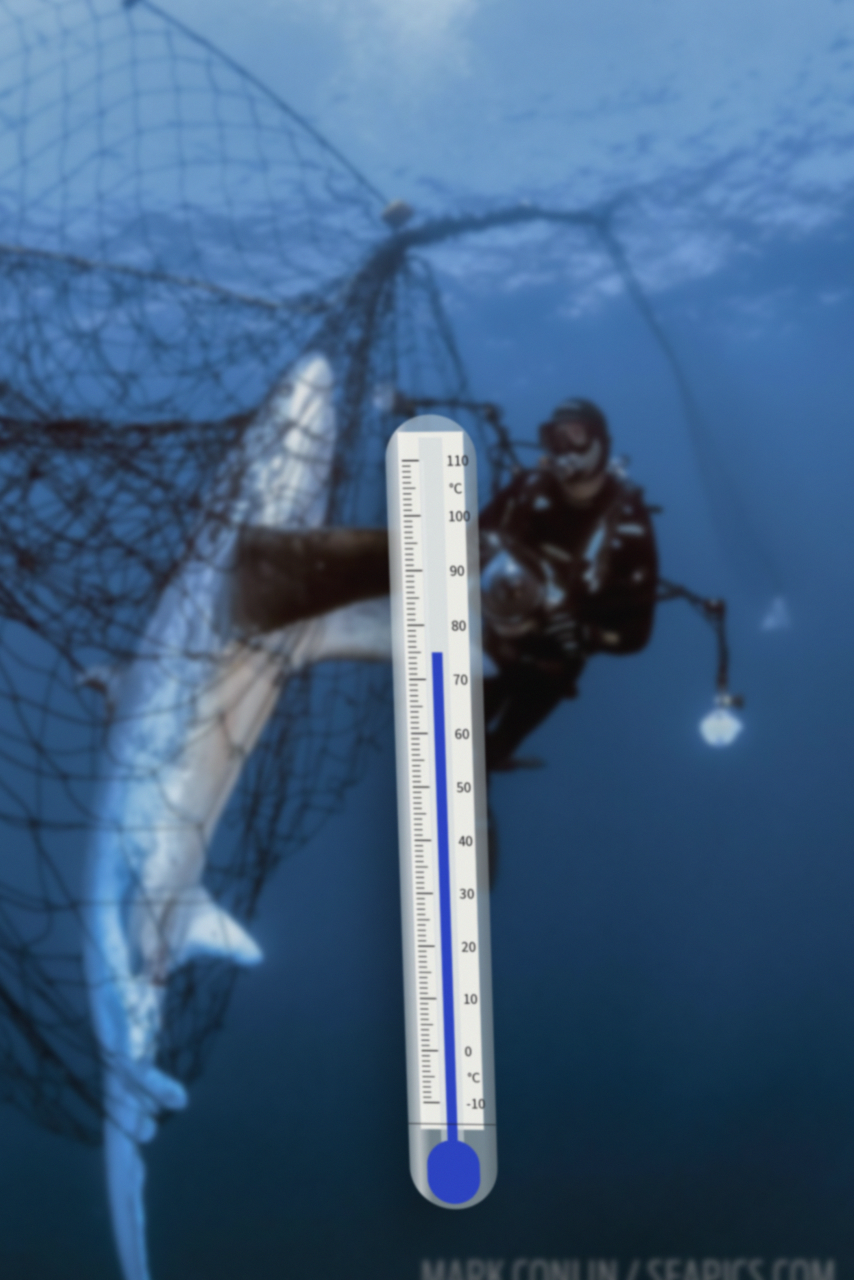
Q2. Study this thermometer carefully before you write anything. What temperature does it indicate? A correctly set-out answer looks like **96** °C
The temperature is **75** °C
